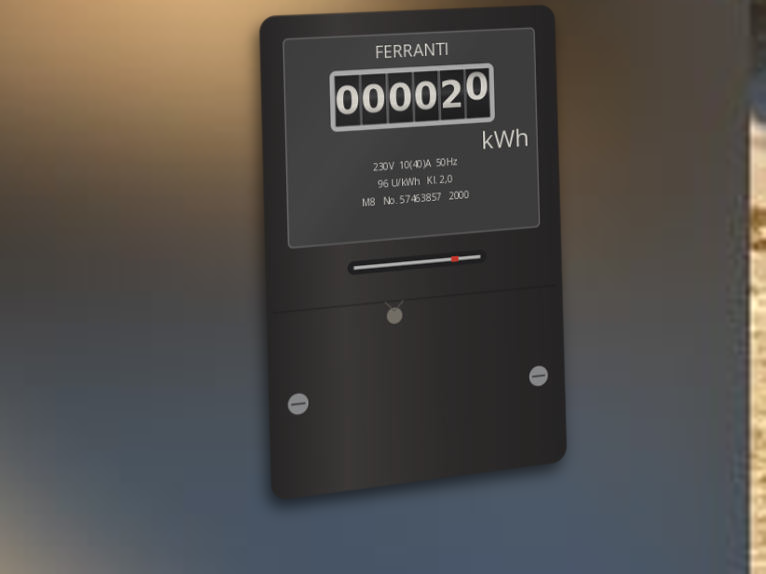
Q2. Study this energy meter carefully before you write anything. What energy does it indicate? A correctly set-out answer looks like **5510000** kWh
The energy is **20** kWh
